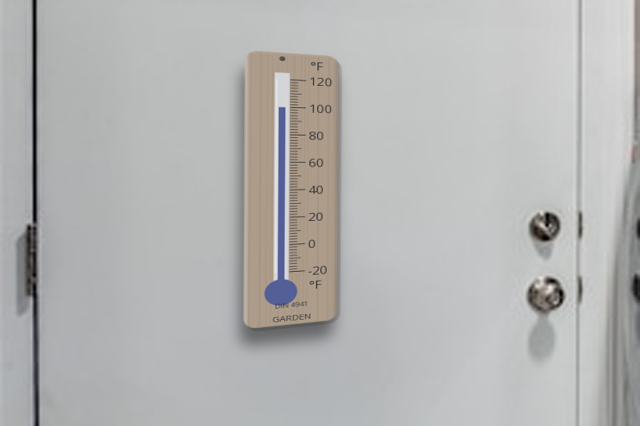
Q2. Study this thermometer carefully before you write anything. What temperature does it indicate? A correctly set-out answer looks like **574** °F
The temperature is **100** °F
